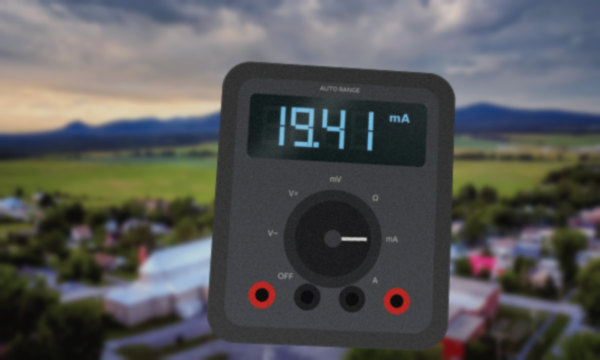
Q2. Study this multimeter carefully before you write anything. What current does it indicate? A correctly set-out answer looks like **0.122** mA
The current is **19.41** mA
